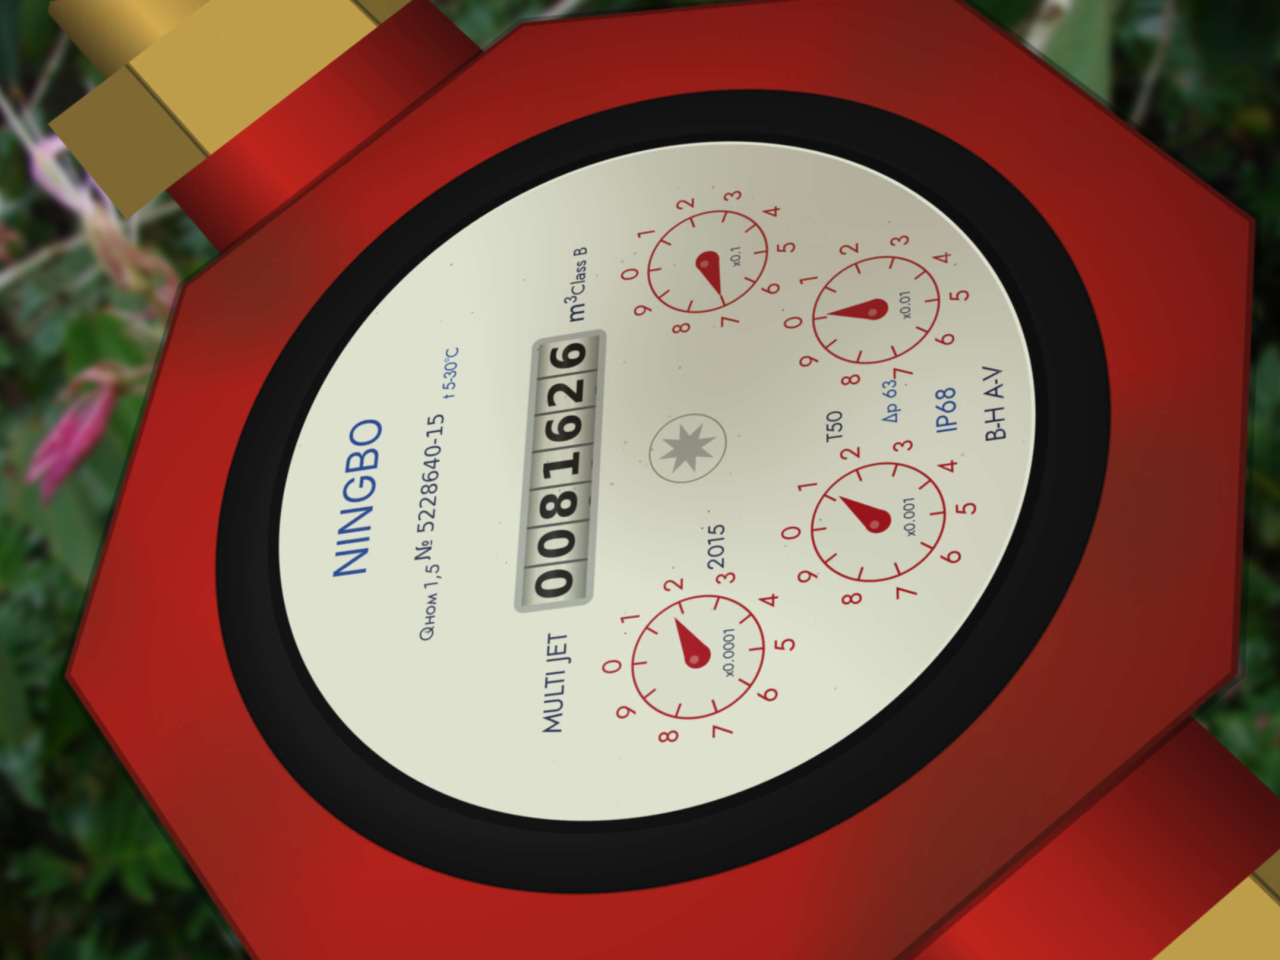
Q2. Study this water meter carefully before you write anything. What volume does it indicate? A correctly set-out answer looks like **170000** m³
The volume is **81626.7011** m³
